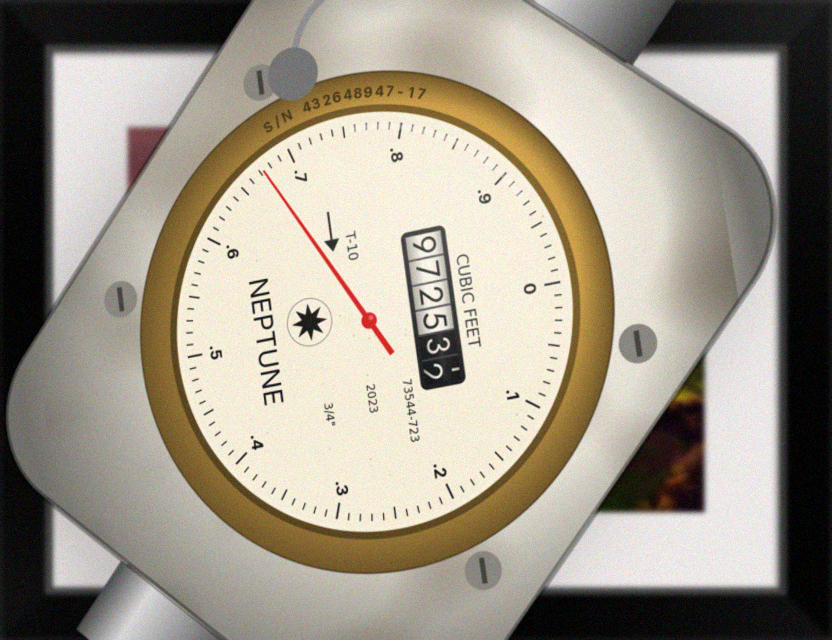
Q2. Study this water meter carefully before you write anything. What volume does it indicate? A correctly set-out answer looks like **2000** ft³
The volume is **972531.67** ft³
